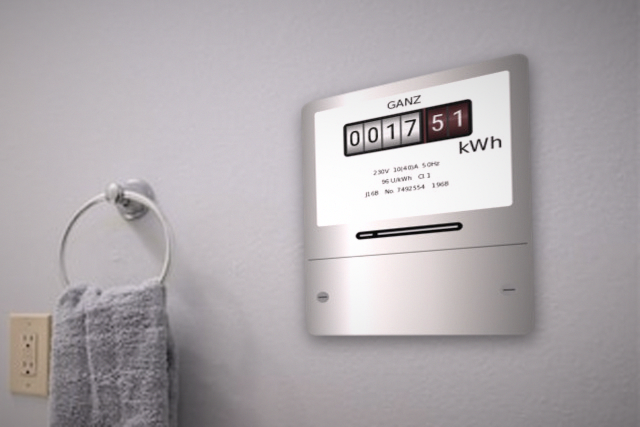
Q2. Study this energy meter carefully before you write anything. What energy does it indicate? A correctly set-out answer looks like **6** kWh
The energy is **17.51** kWh
